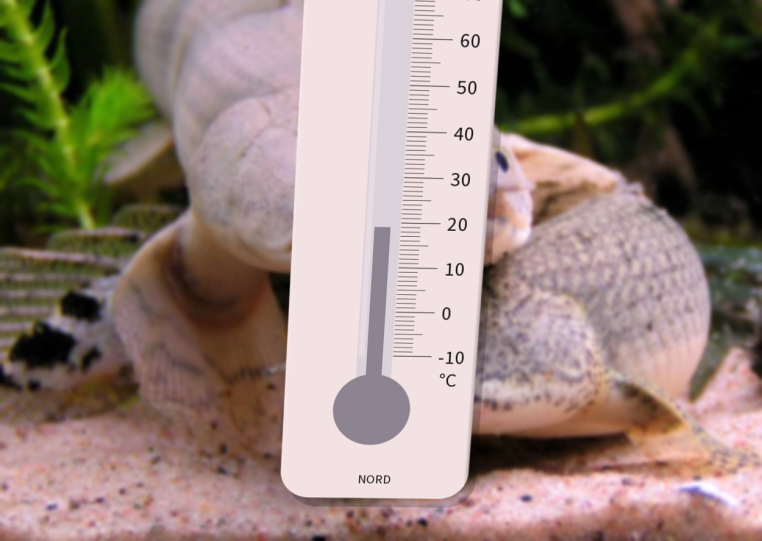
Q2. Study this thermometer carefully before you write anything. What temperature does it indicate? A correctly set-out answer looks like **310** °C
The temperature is **19** °C
